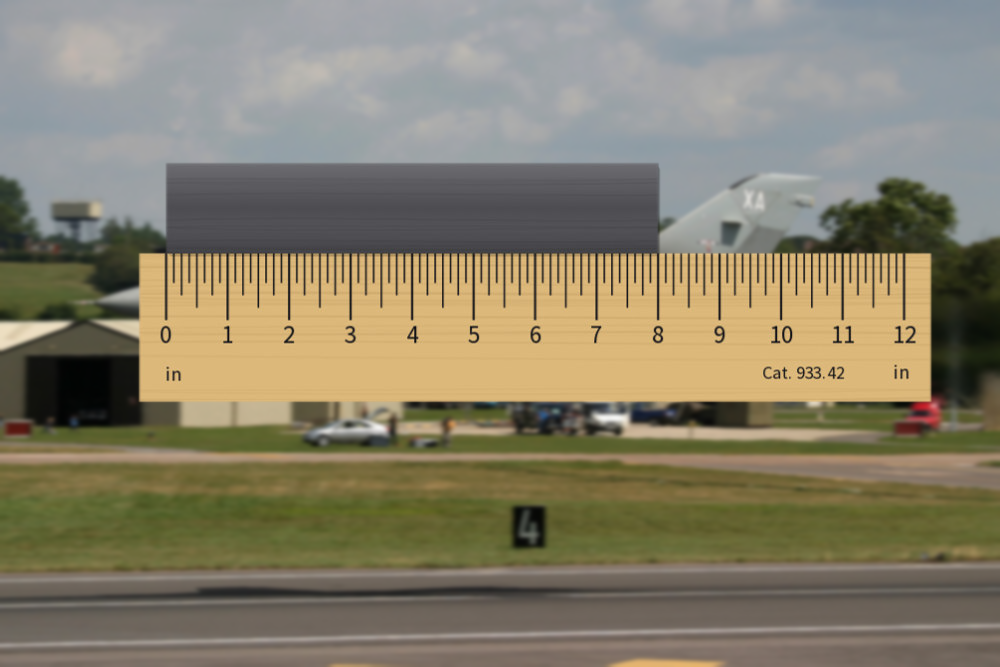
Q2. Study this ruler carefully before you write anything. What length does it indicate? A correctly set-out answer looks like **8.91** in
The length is **8** in
